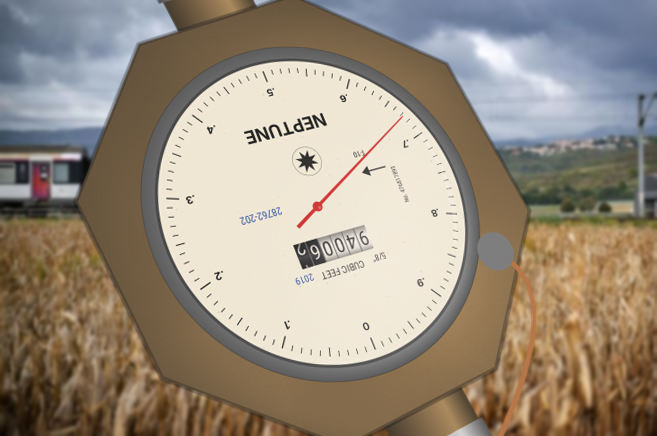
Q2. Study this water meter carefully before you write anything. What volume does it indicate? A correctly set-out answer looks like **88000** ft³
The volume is **940061.67** ft³
